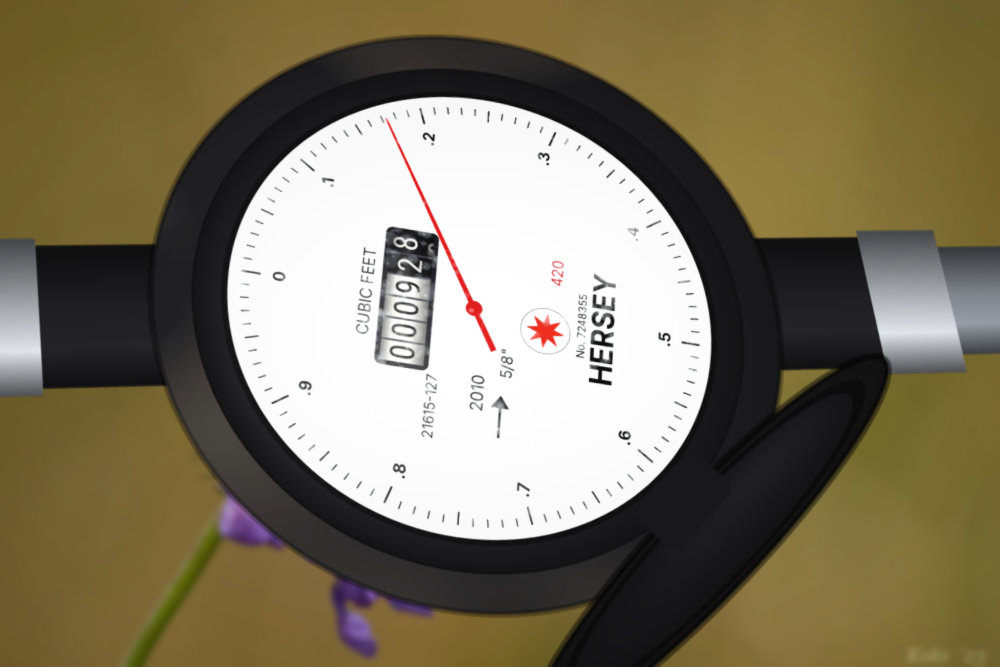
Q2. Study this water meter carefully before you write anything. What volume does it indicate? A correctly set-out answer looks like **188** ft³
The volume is **928.17** ft³
